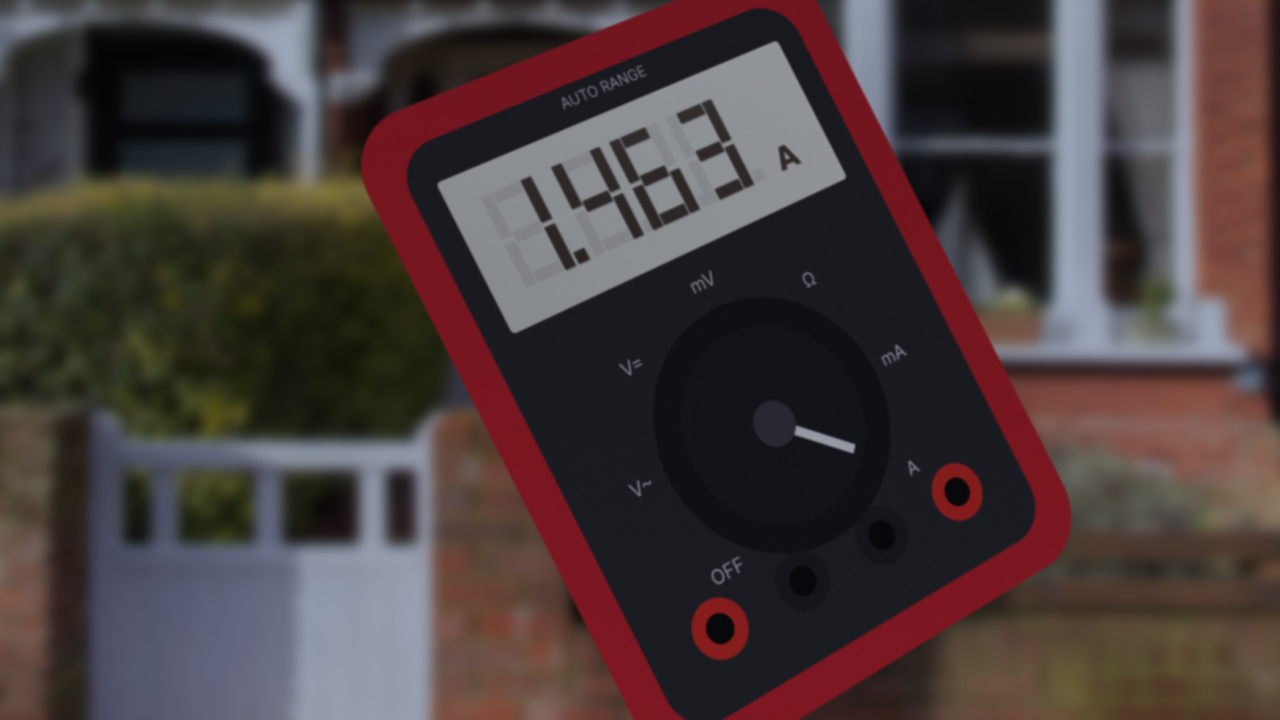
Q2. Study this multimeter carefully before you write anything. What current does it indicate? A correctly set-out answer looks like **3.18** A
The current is **1.463** A
